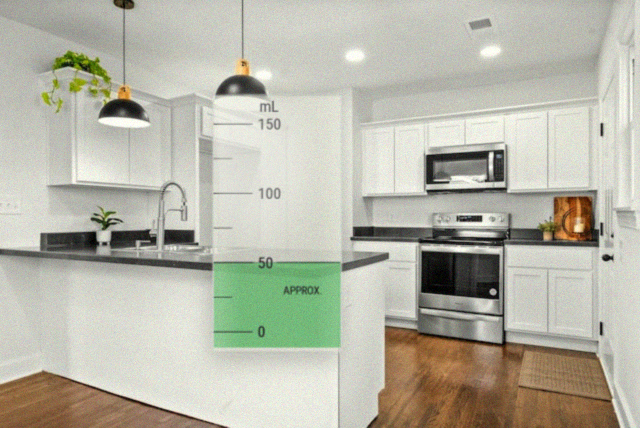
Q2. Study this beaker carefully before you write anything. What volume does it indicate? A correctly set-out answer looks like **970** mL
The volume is **50** mL
